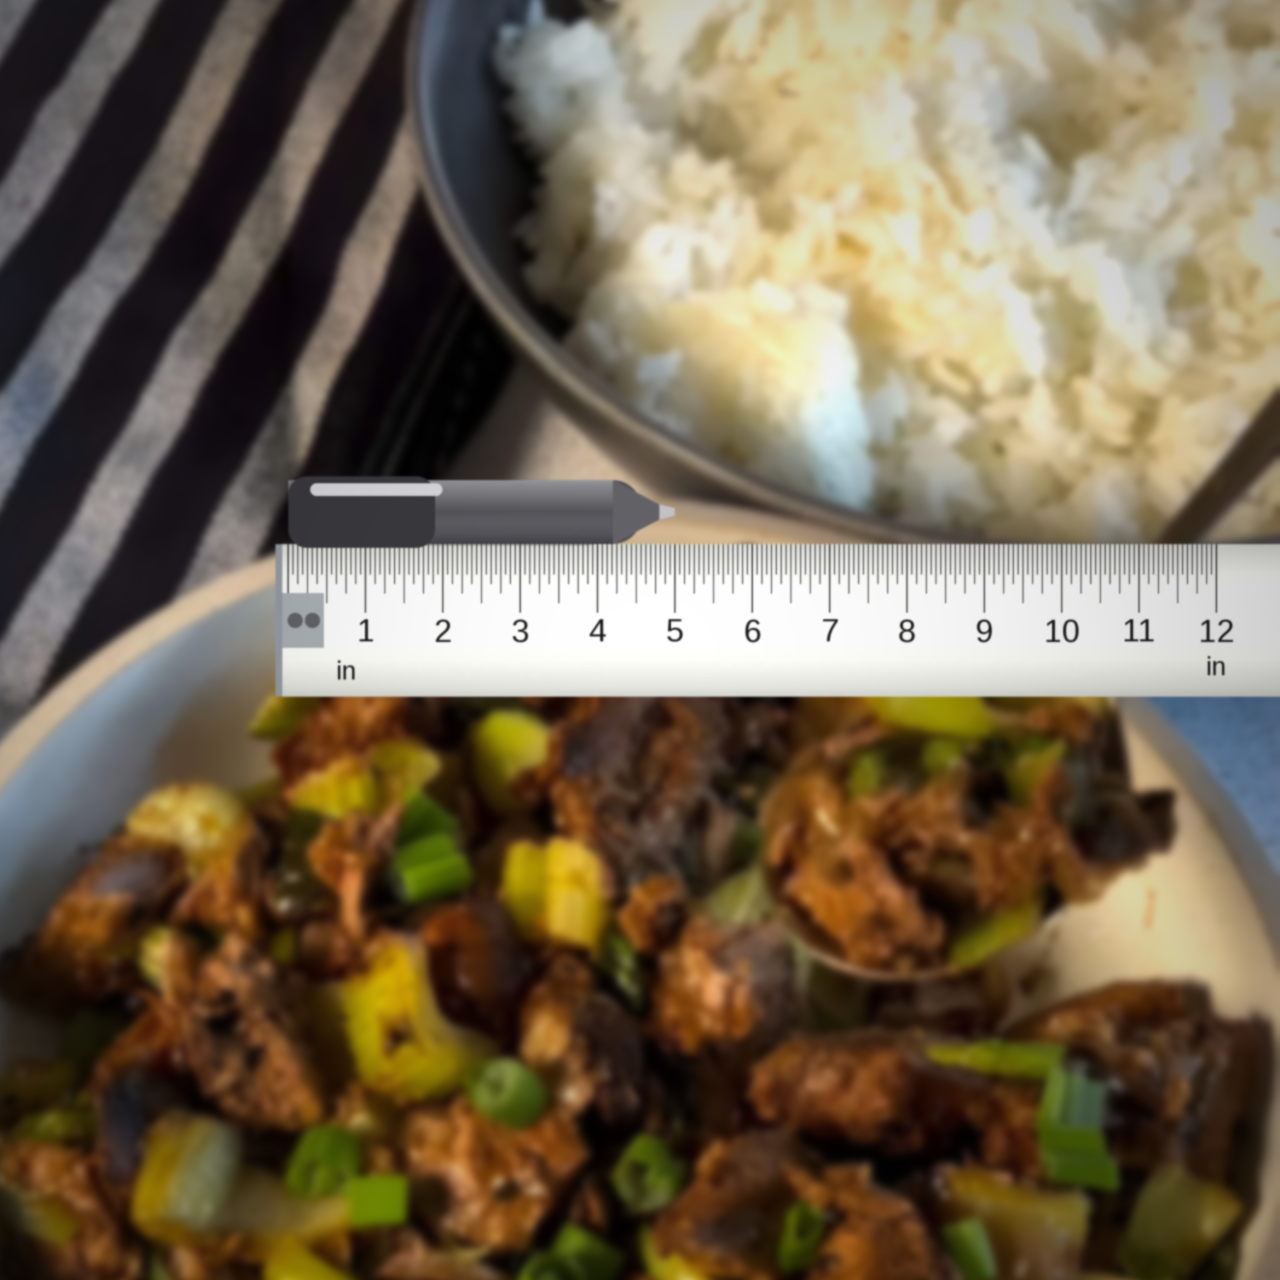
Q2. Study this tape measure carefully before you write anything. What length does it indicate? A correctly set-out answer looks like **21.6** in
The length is **5** in
